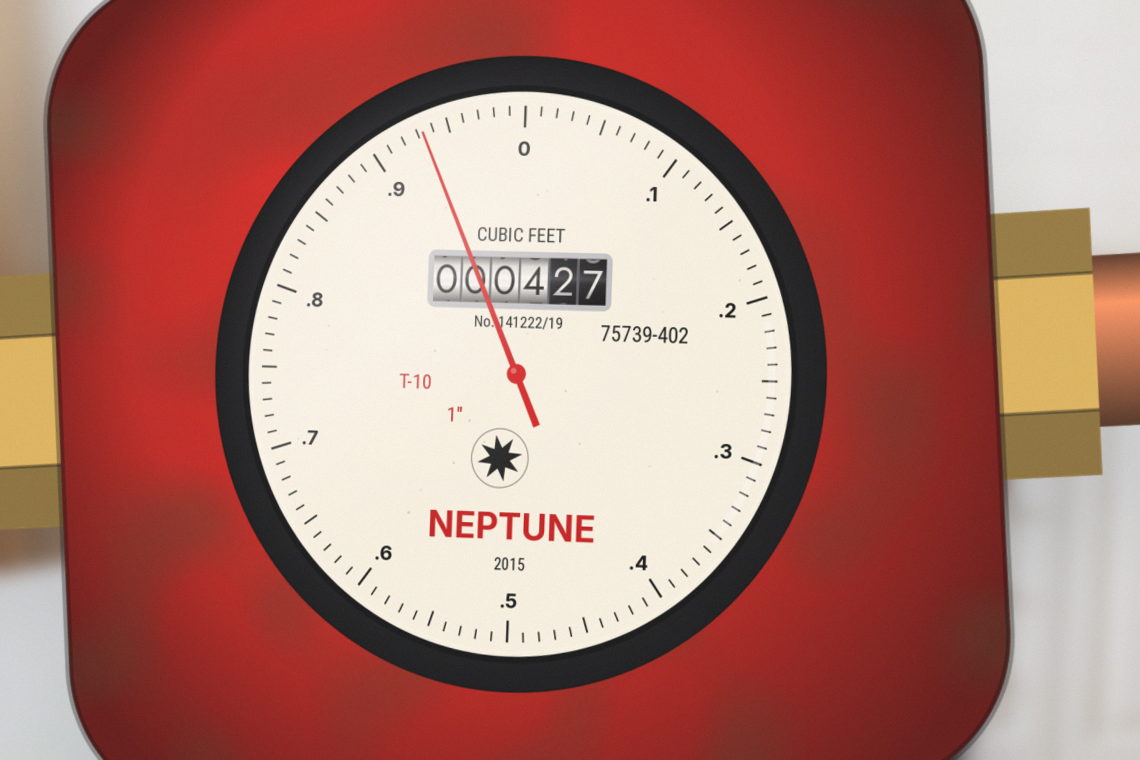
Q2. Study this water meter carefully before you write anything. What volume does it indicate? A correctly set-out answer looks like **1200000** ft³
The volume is **426.93** ft³
